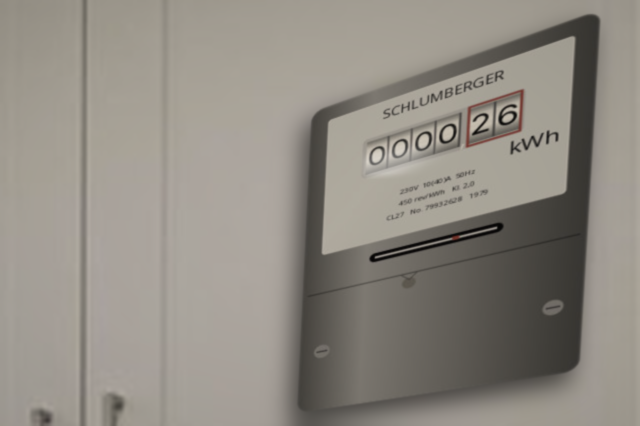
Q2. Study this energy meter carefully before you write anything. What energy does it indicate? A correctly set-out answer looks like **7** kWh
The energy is **0.26** kWh
